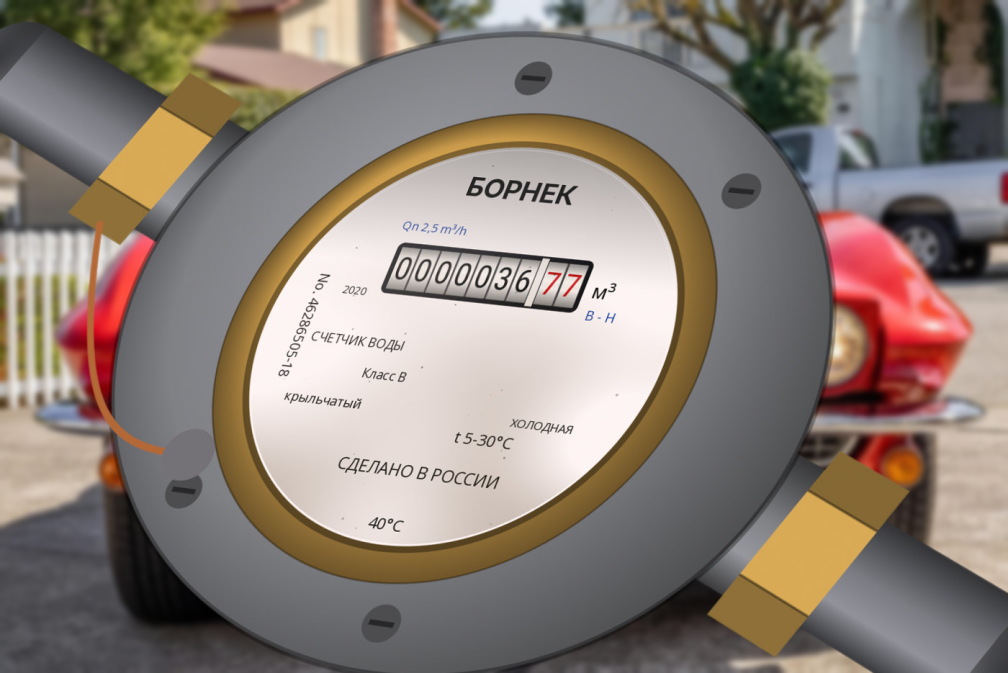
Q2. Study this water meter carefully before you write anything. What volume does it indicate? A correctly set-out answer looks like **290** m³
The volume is **36.77** m³
